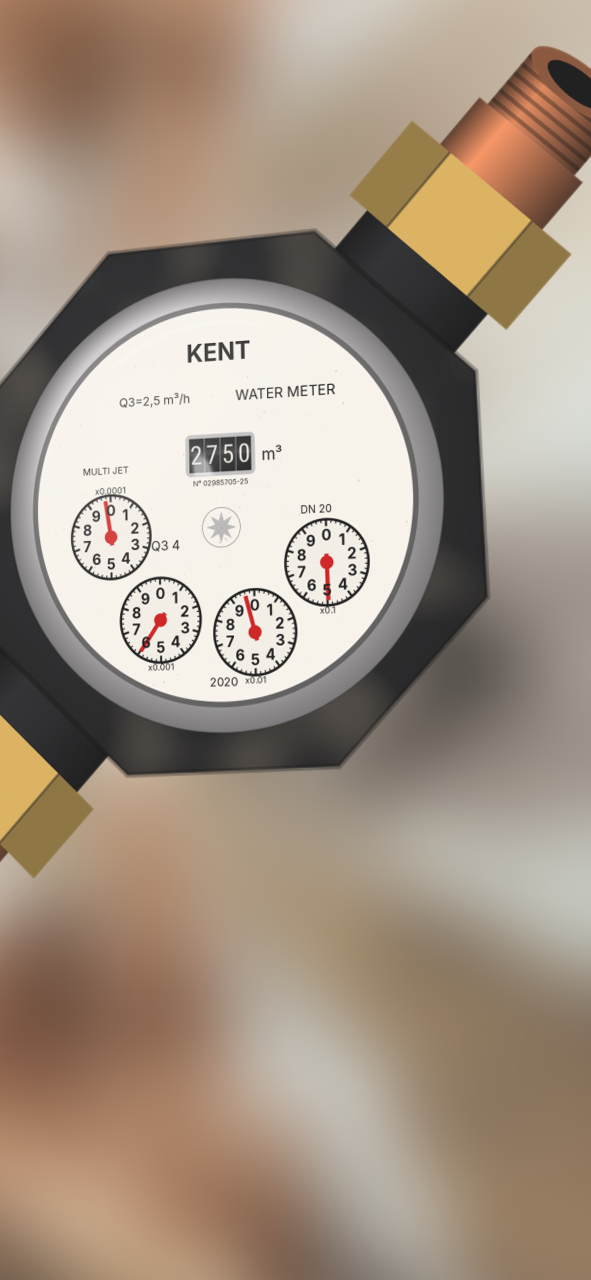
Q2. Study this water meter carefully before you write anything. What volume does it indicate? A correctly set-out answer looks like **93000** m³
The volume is **2750.4959** m³
